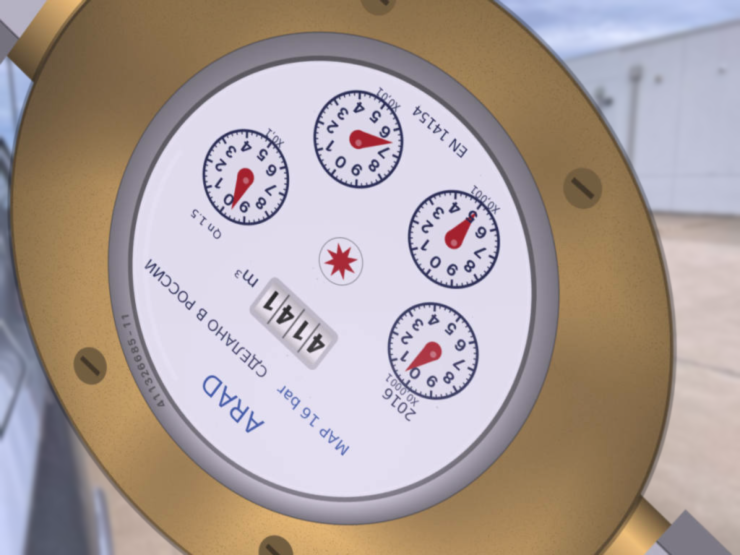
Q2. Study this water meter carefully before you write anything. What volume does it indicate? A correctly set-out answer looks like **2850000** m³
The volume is **4140.9650** m³
